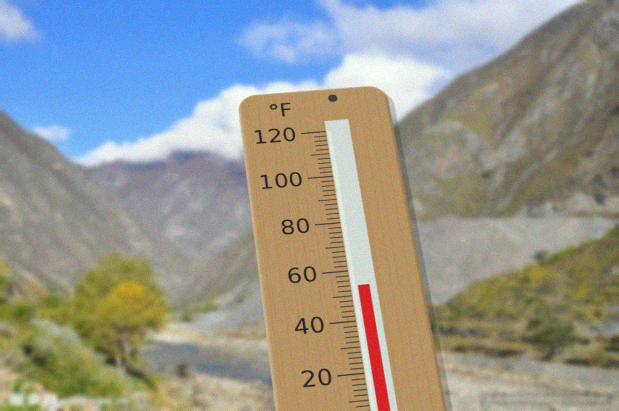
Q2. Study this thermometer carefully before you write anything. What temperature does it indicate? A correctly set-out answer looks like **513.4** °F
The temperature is **54** °F
